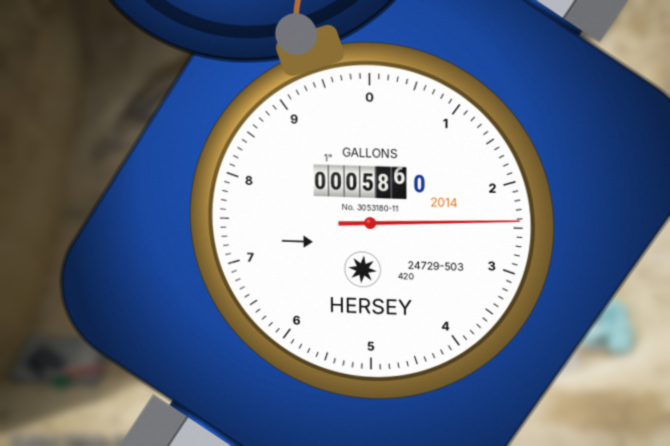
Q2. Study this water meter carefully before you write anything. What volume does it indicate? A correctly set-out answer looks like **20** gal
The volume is **5862.4** gal
